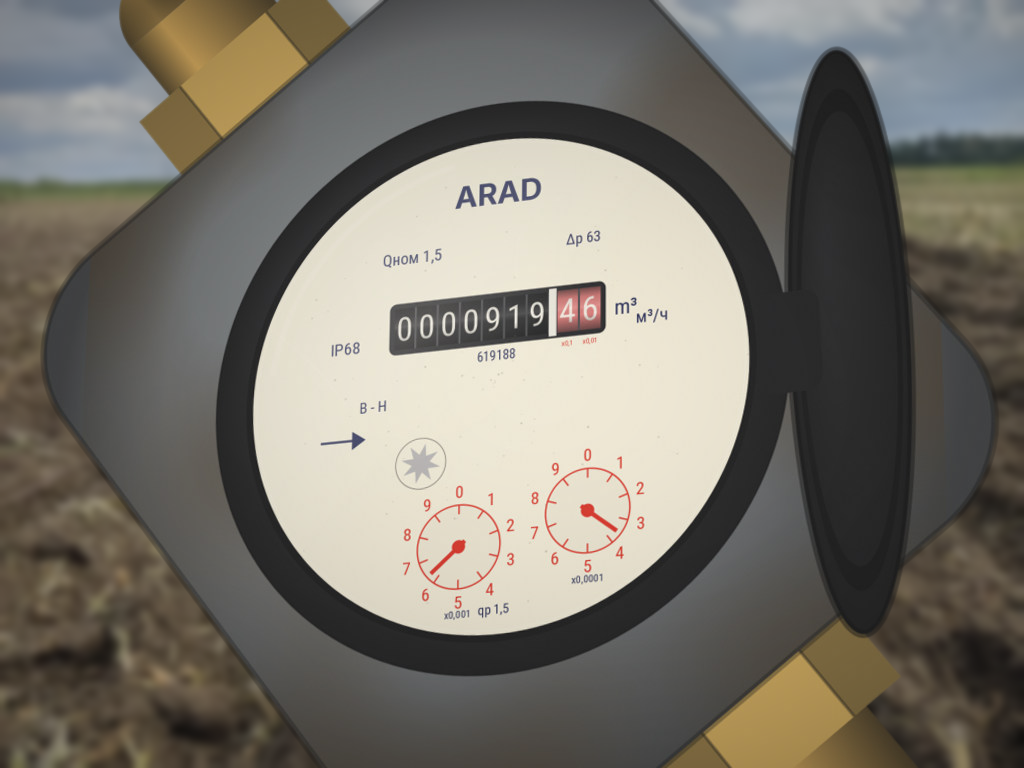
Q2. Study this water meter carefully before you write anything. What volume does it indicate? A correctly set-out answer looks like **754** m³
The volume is **919.4663** m³
